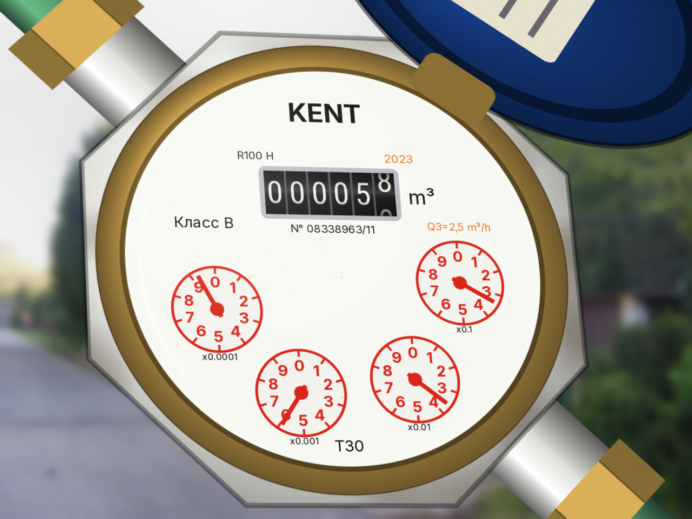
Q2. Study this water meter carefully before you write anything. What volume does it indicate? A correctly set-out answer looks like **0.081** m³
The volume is **58.3359** m³
